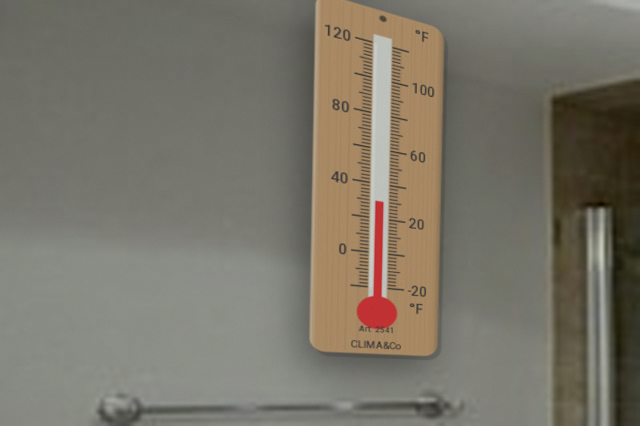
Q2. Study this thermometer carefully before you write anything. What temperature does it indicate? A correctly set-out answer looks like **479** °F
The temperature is **30** °F
